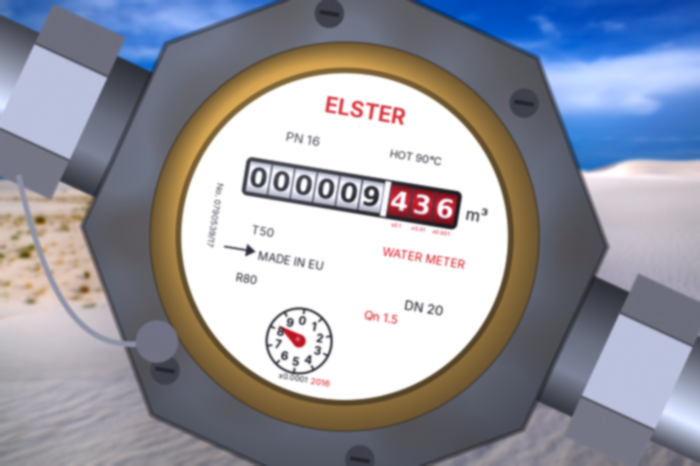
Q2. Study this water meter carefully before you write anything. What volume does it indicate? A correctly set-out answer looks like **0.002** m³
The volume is **9.4368** m³
